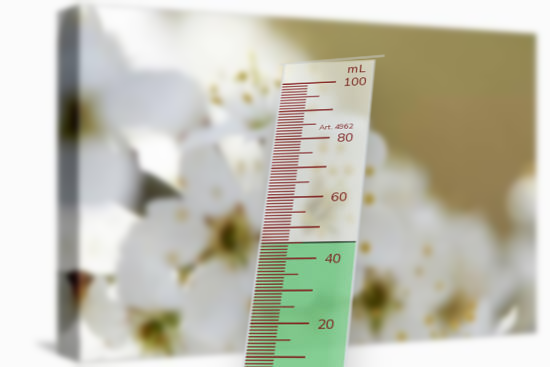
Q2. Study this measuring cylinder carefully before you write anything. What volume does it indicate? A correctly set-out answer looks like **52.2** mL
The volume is **45** mL
